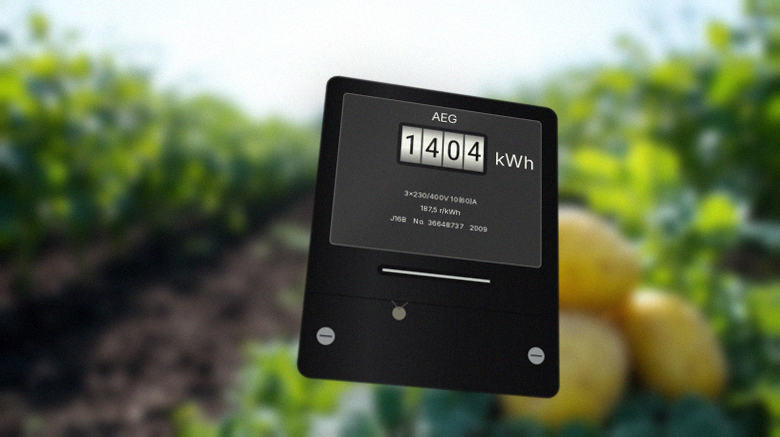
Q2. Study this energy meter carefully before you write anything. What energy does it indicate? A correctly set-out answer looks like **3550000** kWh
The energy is **1404** kWh
